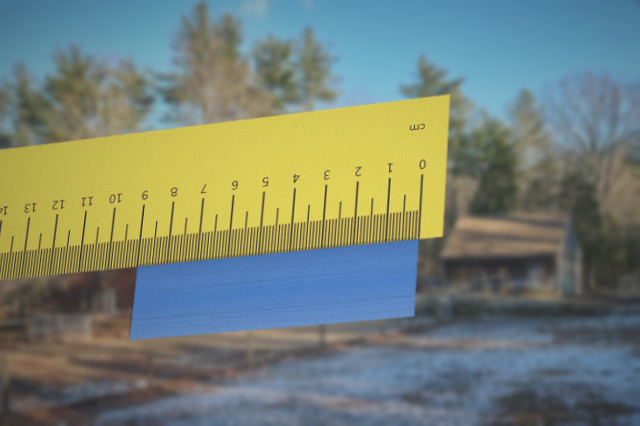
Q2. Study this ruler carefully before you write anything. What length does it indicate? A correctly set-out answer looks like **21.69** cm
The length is **9** cm
